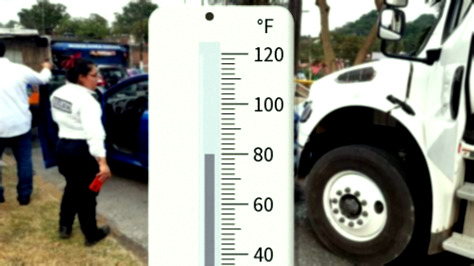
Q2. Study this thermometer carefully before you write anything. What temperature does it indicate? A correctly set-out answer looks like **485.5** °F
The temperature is **80** °F
